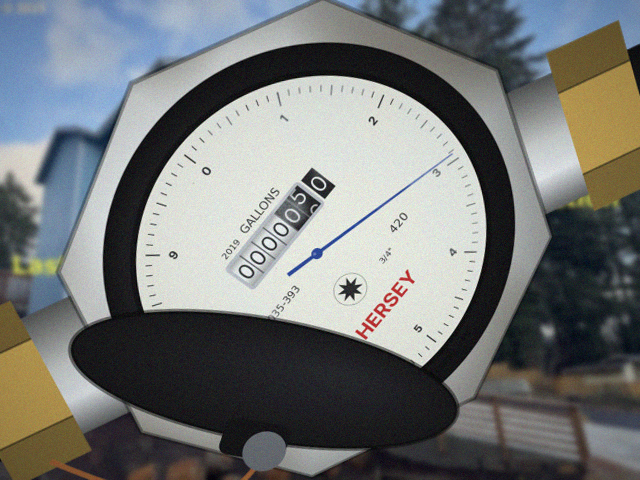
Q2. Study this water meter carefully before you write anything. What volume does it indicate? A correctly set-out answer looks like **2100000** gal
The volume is **52.9** gal
